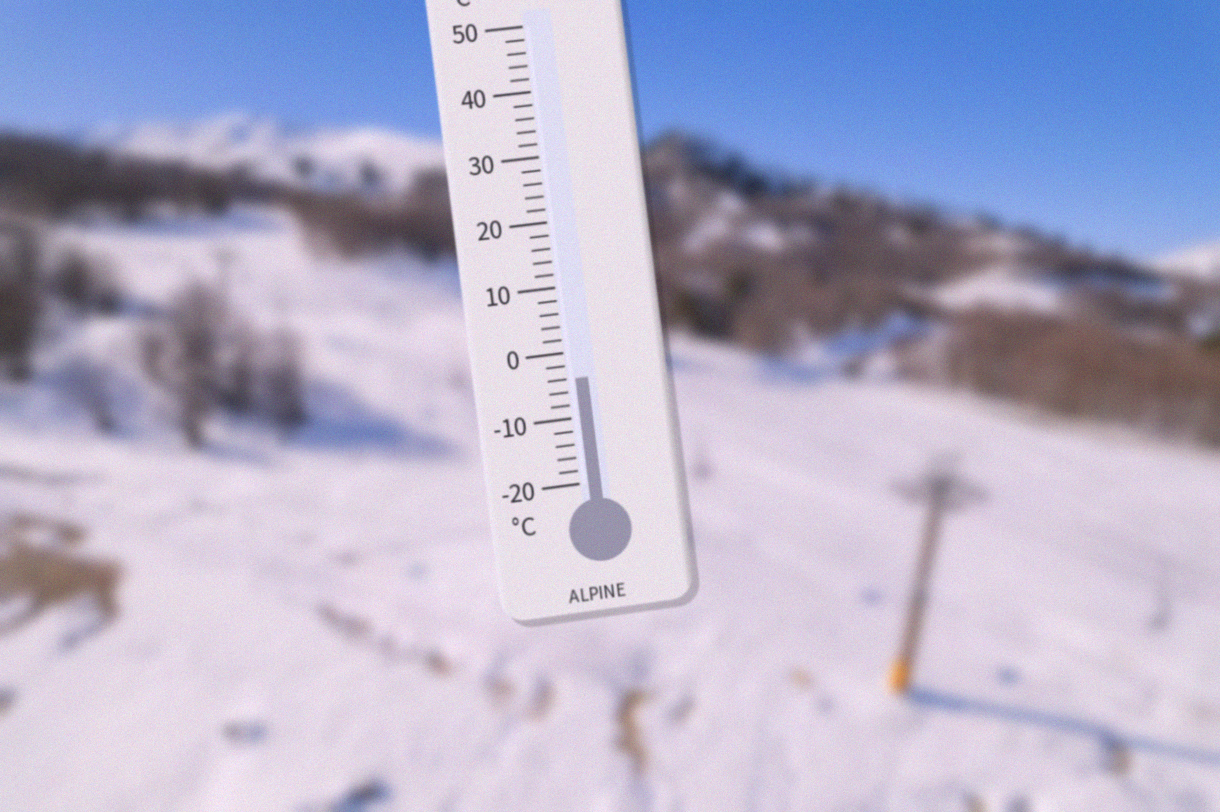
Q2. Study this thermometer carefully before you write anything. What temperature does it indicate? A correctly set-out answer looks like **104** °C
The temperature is **-4** °C
